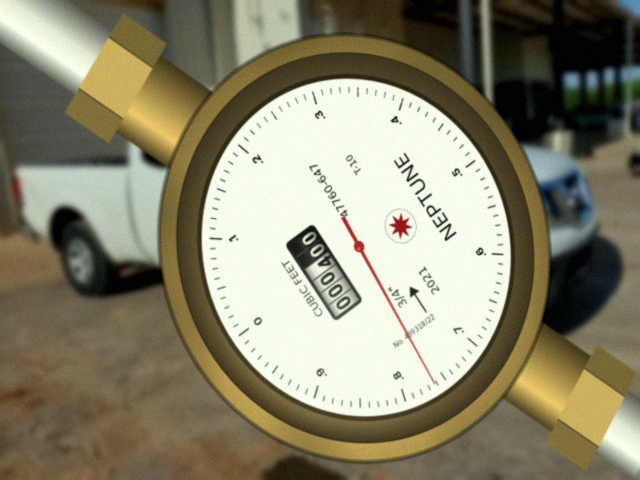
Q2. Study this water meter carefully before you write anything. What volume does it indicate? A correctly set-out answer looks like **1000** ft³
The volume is **399.76** ft³
